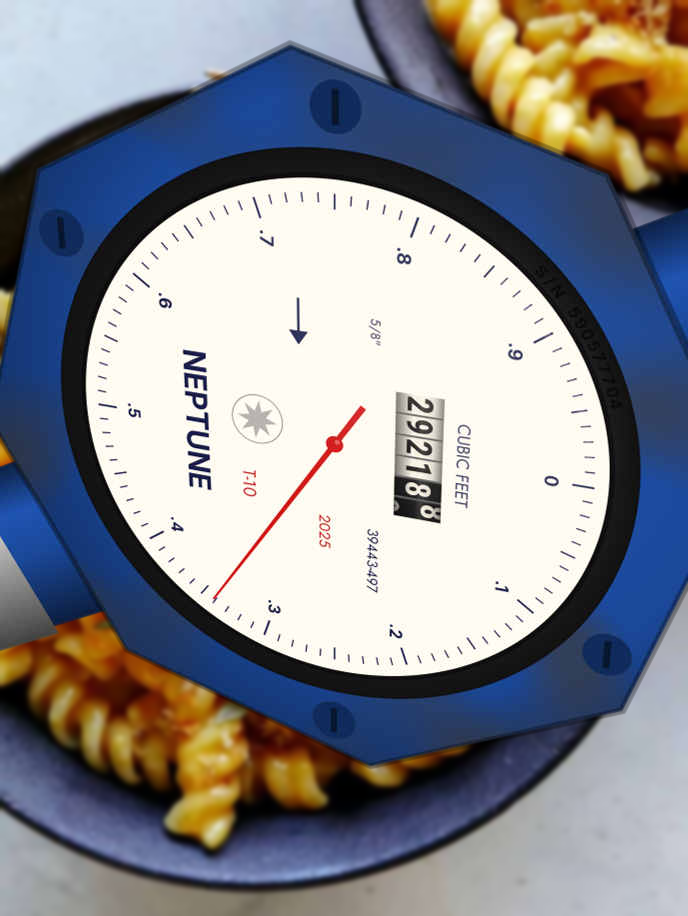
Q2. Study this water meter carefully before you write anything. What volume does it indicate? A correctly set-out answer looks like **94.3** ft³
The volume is **292188.34** ft³
